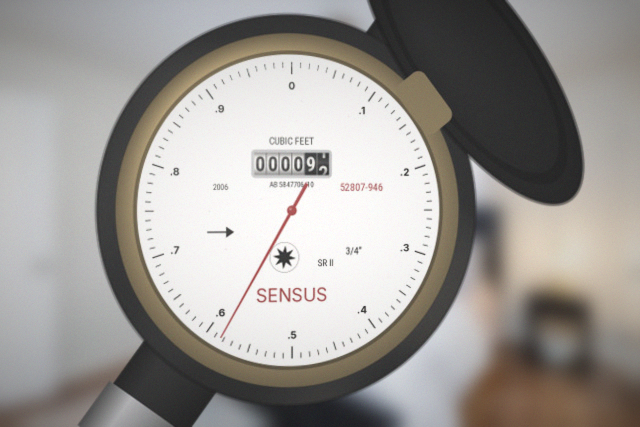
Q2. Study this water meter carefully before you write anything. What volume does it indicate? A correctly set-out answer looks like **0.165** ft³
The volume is **91.58** ft³
